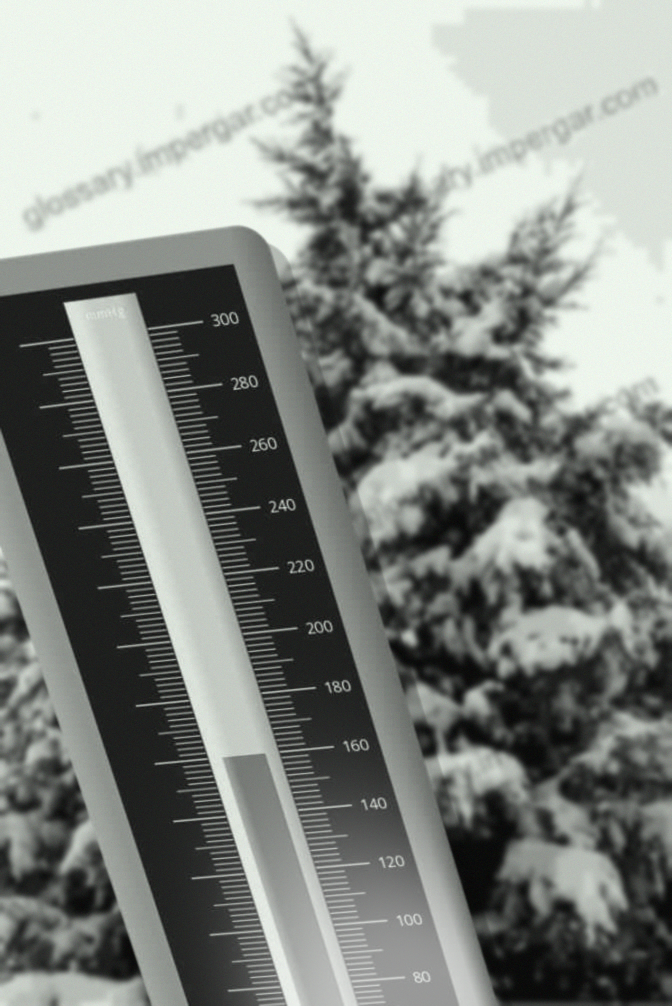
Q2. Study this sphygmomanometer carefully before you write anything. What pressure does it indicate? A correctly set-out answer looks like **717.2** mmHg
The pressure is **160** mmHg
